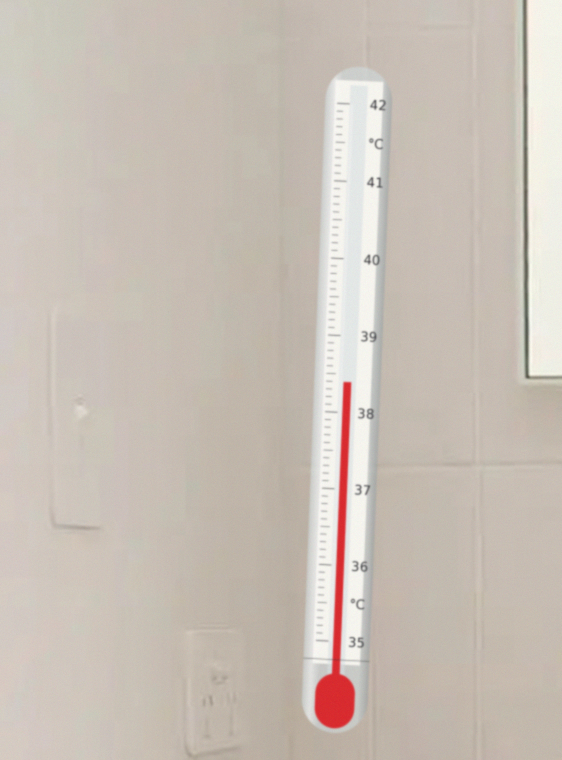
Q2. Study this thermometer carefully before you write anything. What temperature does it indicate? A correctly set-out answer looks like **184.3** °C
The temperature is **38.4** °C
